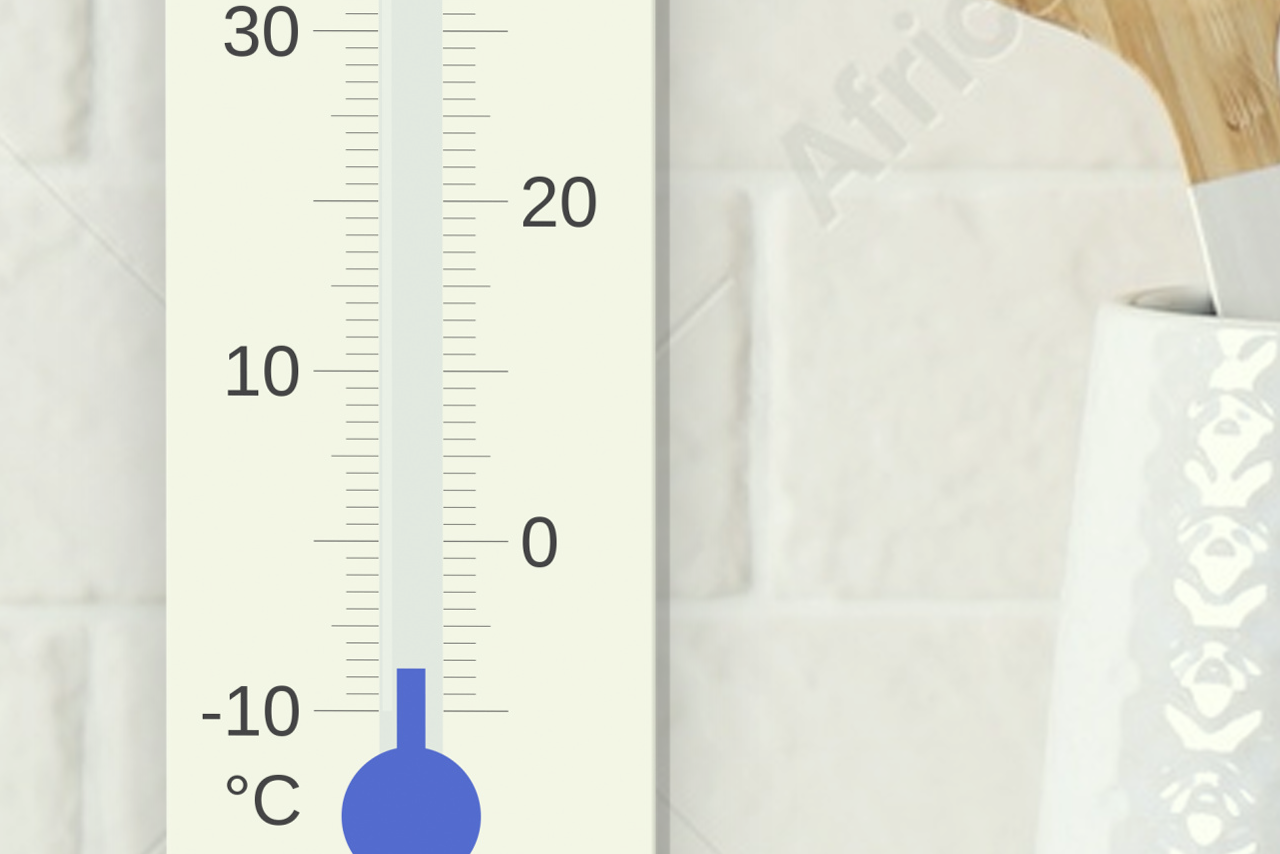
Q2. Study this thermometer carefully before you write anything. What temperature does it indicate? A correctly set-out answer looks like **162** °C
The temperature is **-7.5** °C
